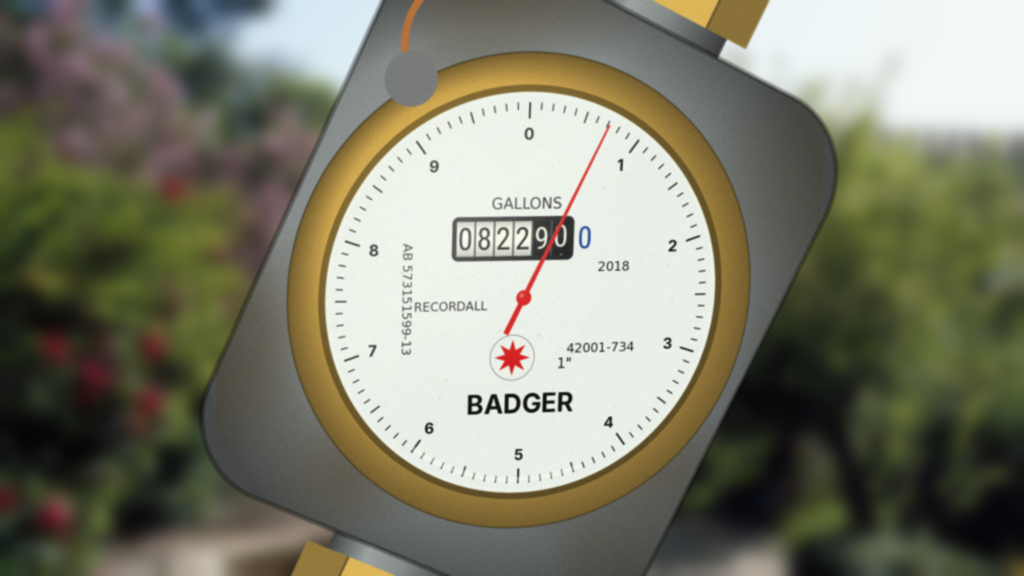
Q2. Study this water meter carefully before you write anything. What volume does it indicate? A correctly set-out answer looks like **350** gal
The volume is **822900.7** gal
